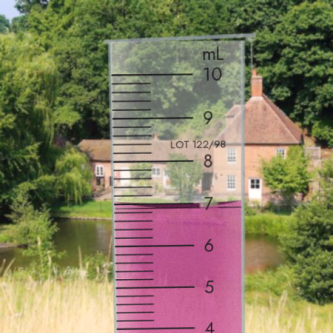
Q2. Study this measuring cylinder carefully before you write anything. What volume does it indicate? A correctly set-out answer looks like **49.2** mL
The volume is **6.9** mL
